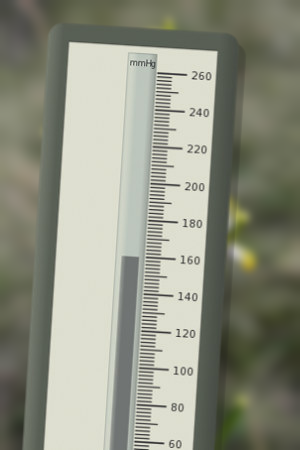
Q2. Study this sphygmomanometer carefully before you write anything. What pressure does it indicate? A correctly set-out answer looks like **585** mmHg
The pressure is **160** mmHg
